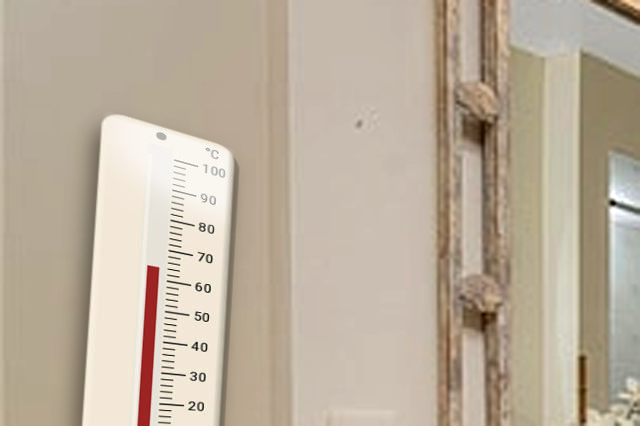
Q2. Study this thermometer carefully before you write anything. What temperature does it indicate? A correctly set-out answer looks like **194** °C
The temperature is **64** °C
